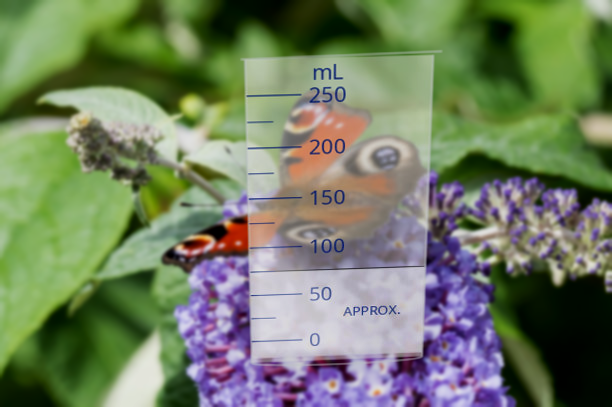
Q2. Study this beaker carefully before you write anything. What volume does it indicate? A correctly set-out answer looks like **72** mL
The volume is **75** mL
